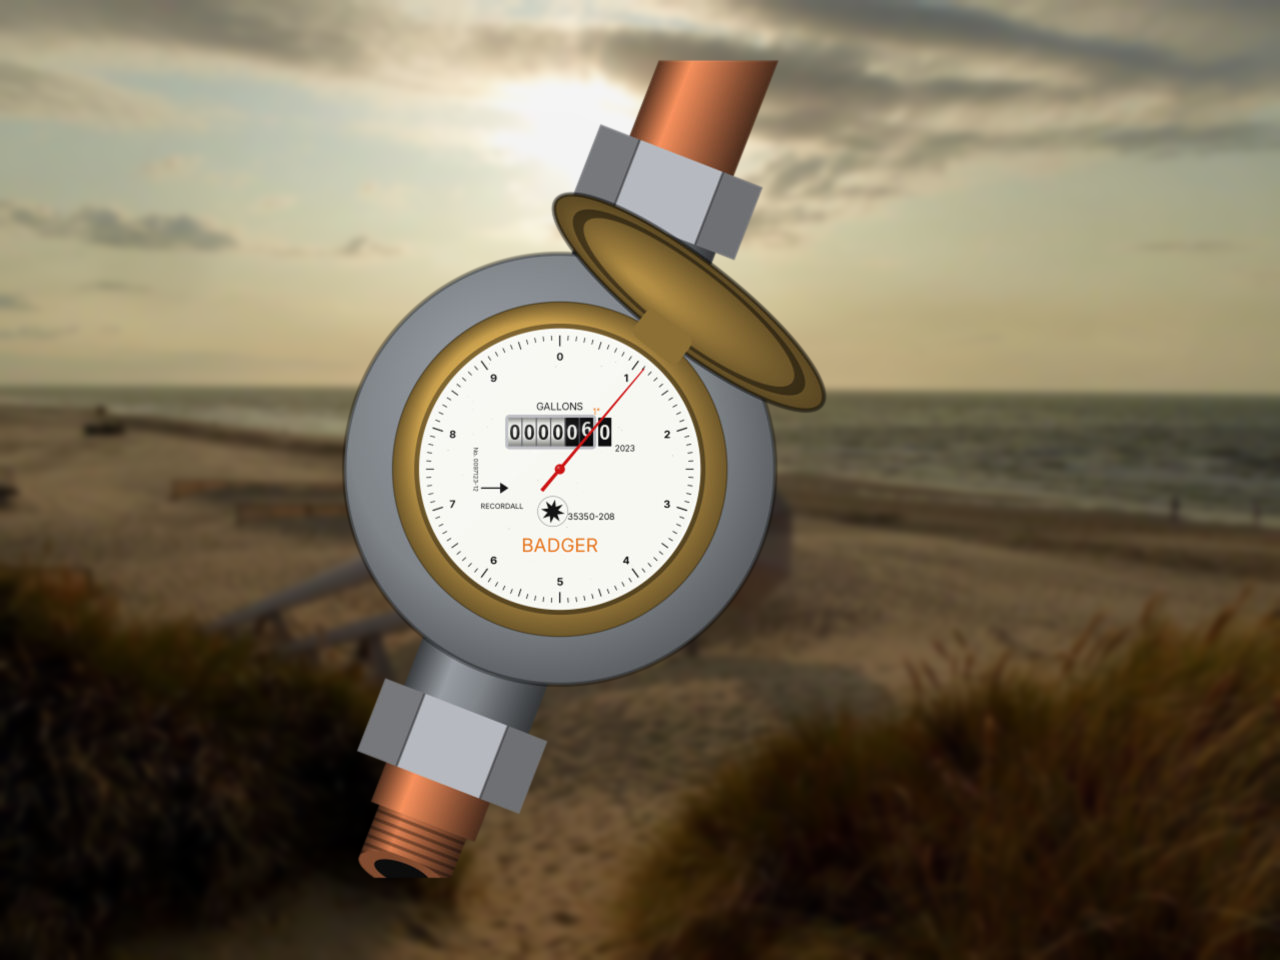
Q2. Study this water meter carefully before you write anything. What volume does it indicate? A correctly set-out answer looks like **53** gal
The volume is **61.1** gal
